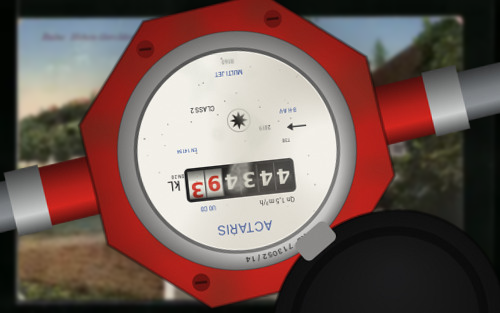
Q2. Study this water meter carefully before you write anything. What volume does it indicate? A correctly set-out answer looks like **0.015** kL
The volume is **4434.93** kL
